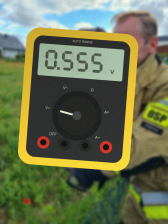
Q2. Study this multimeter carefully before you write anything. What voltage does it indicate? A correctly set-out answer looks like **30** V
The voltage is **0.555** V
